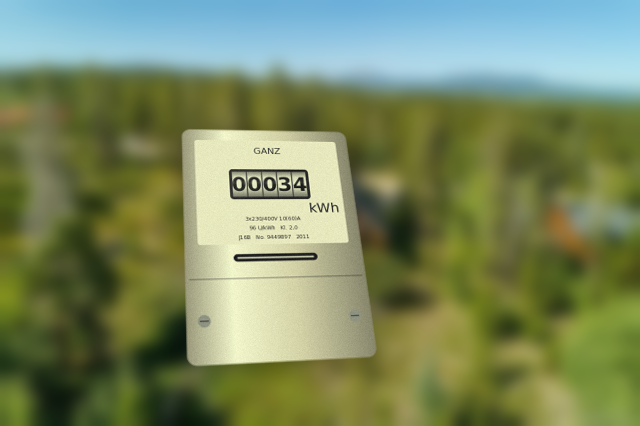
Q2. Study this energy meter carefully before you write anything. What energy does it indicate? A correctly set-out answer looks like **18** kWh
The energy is **34** kWh
